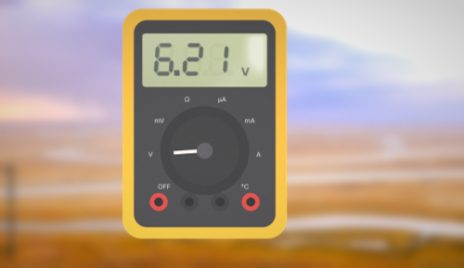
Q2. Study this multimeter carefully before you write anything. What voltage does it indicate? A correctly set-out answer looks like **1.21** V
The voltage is **6.21** V
